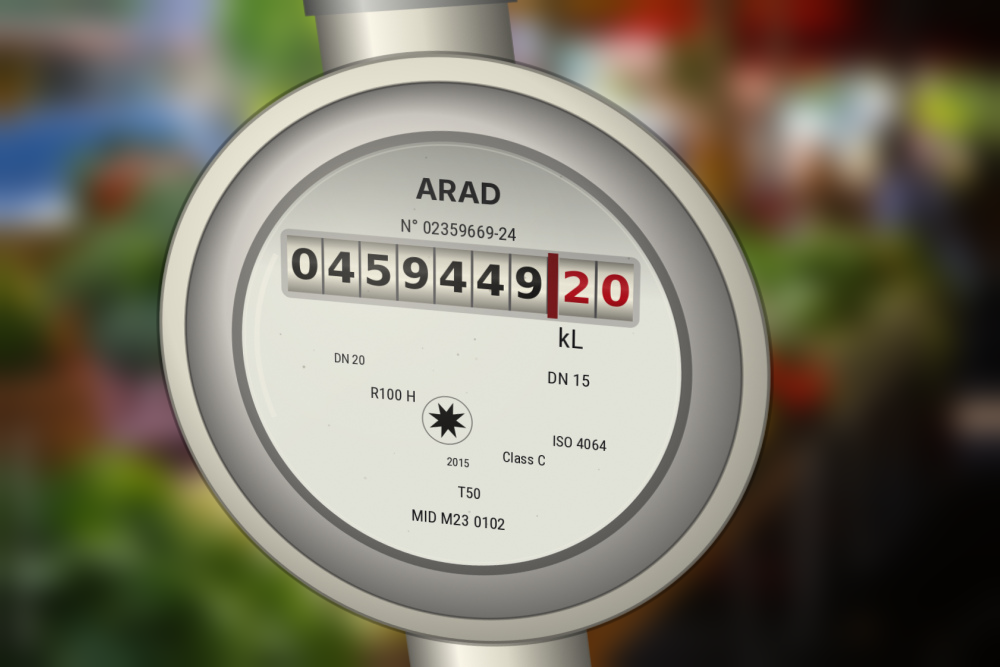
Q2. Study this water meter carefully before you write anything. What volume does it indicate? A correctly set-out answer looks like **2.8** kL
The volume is **459449.20** kL
